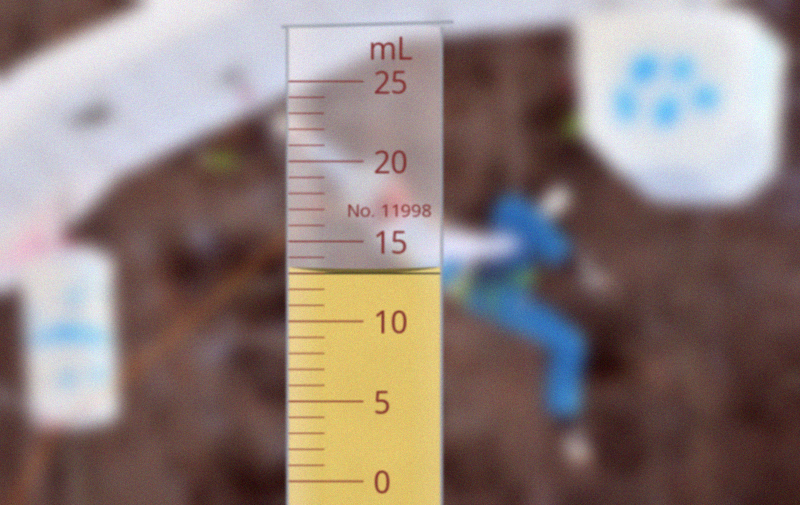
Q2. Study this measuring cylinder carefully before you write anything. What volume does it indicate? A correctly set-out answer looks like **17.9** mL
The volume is **13** mL
